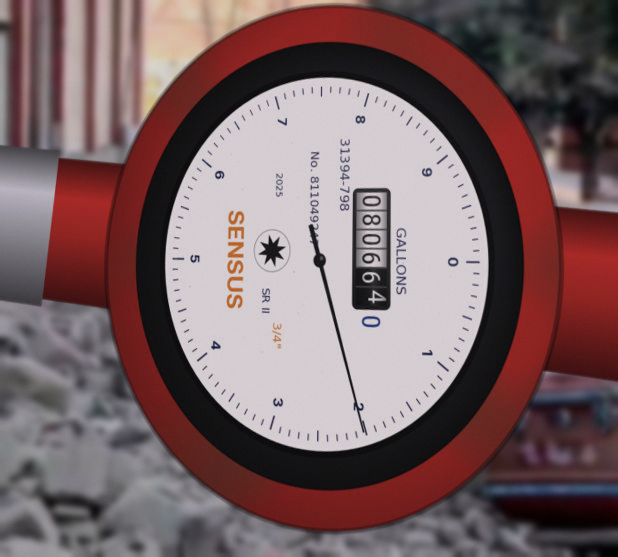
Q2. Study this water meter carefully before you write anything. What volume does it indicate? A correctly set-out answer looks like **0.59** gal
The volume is **806642.0** gal
